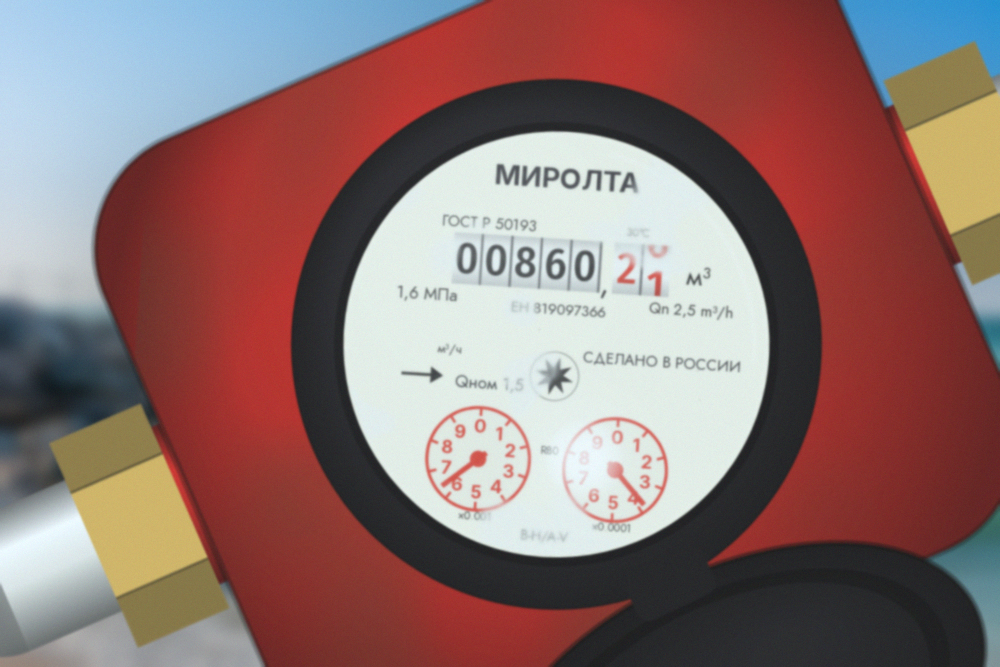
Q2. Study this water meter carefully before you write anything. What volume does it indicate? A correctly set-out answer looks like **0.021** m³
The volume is **860.2063** m³
